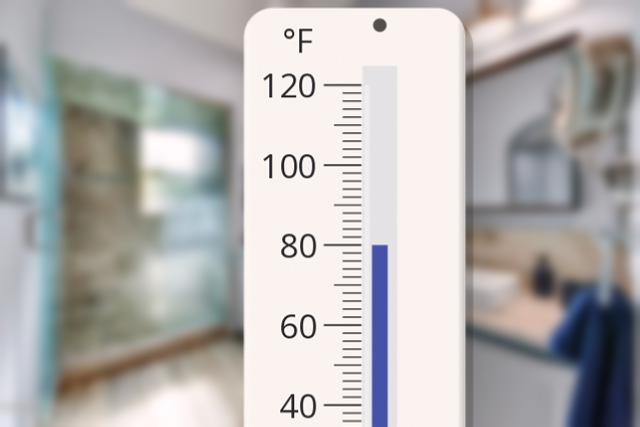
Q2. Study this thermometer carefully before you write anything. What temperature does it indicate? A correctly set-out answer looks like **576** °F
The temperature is **80** °F
